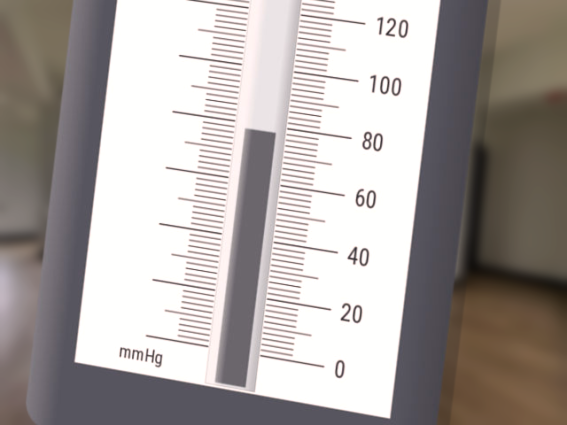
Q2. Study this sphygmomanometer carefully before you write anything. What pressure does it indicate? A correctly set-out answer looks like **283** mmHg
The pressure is **78** mmHg
